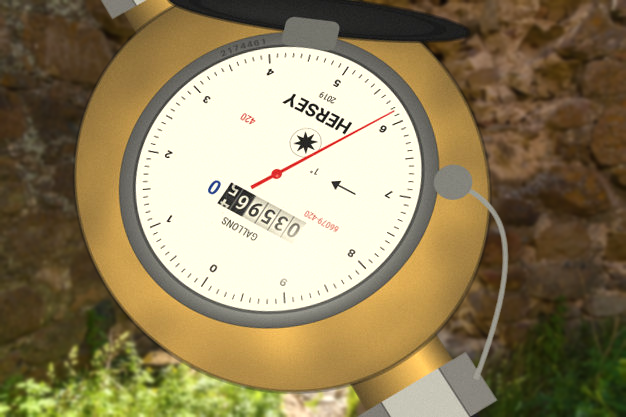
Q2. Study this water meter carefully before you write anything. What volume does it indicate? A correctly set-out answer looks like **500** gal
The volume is **359645.8** gal
